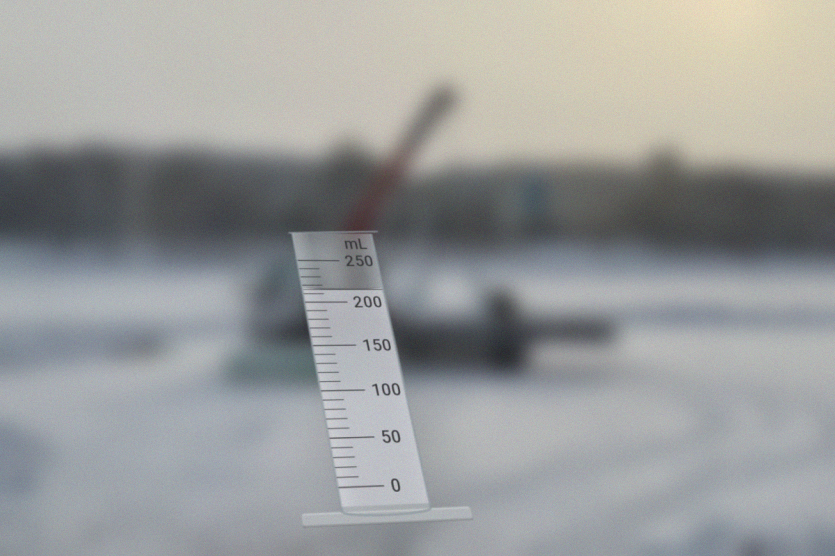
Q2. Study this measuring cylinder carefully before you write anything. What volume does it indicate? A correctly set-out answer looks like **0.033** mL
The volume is **215** mL
